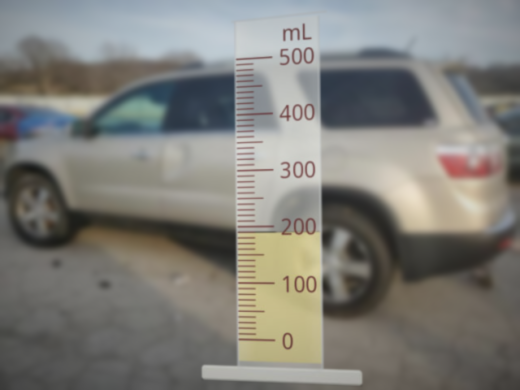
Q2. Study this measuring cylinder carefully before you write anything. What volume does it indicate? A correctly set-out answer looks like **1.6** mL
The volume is **190** mL
